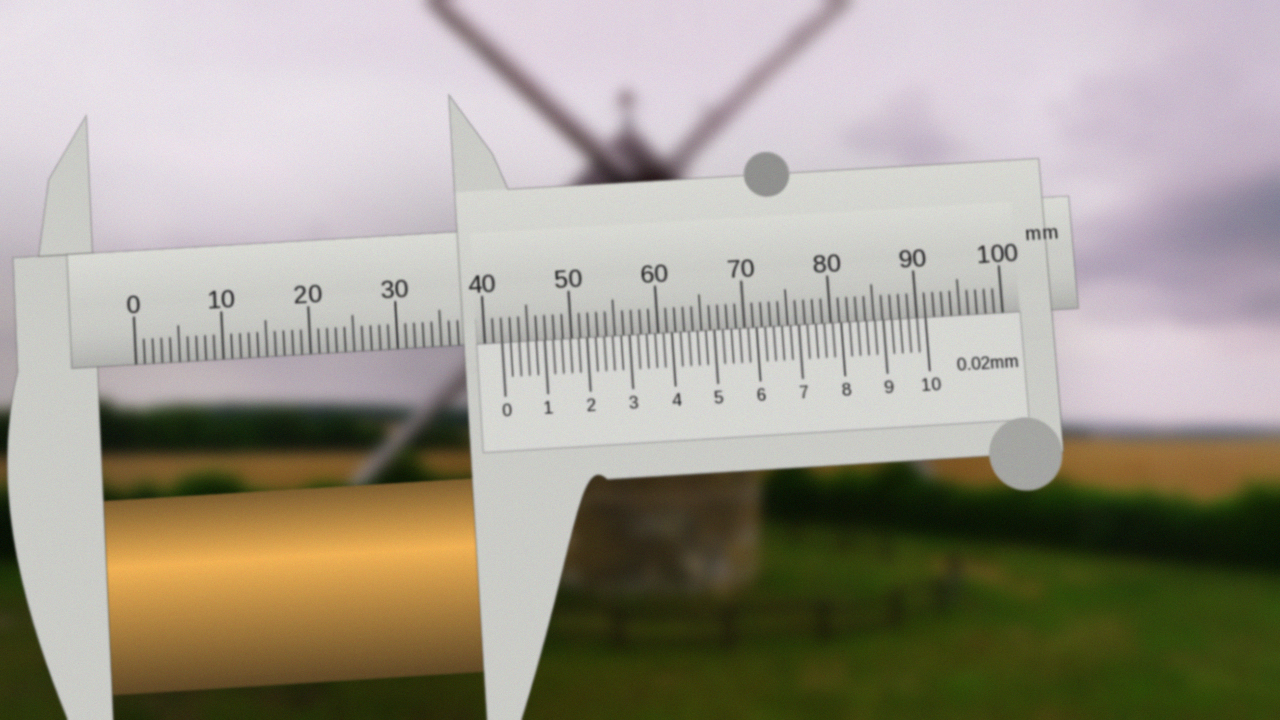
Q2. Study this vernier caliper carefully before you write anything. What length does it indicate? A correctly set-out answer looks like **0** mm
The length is **42.0** mm
